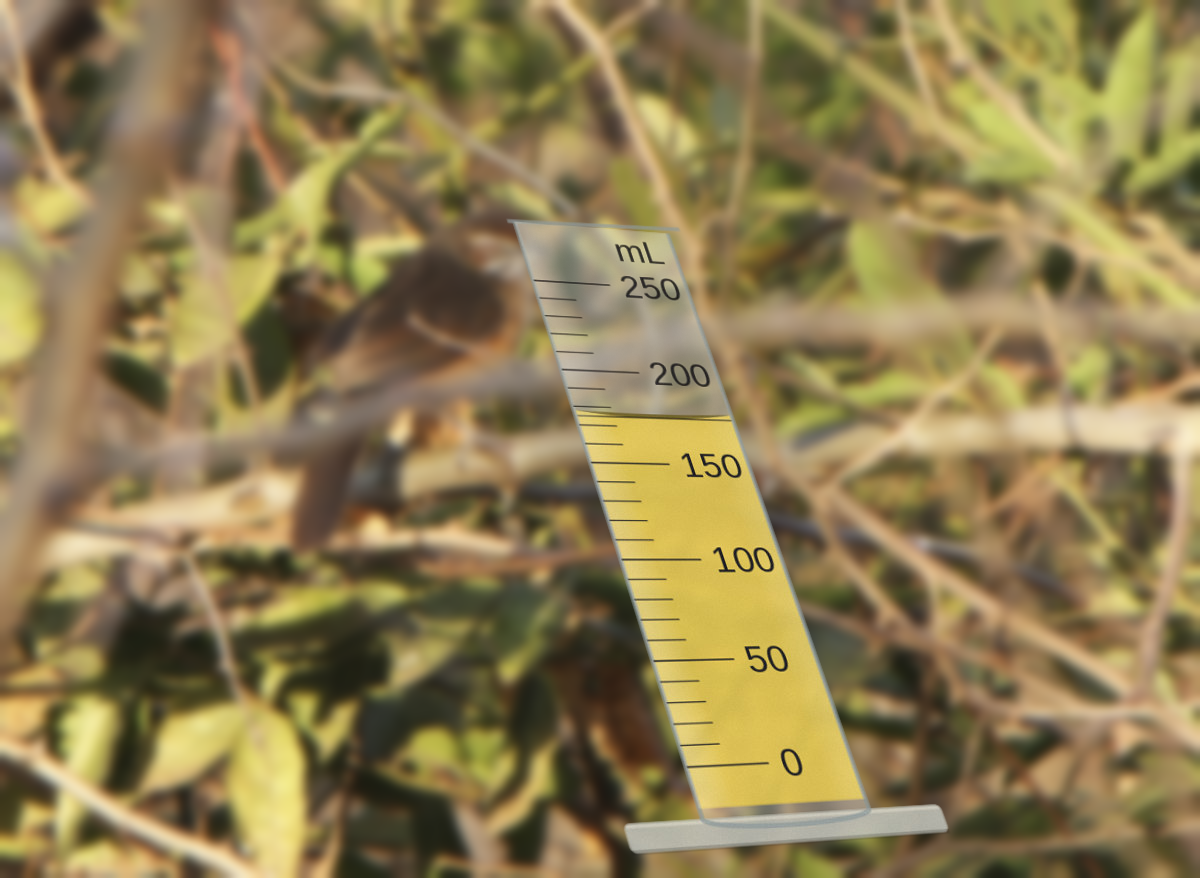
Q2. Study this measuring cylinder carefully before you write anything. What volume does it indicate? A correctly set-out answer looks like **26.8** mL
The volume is **175** mL
